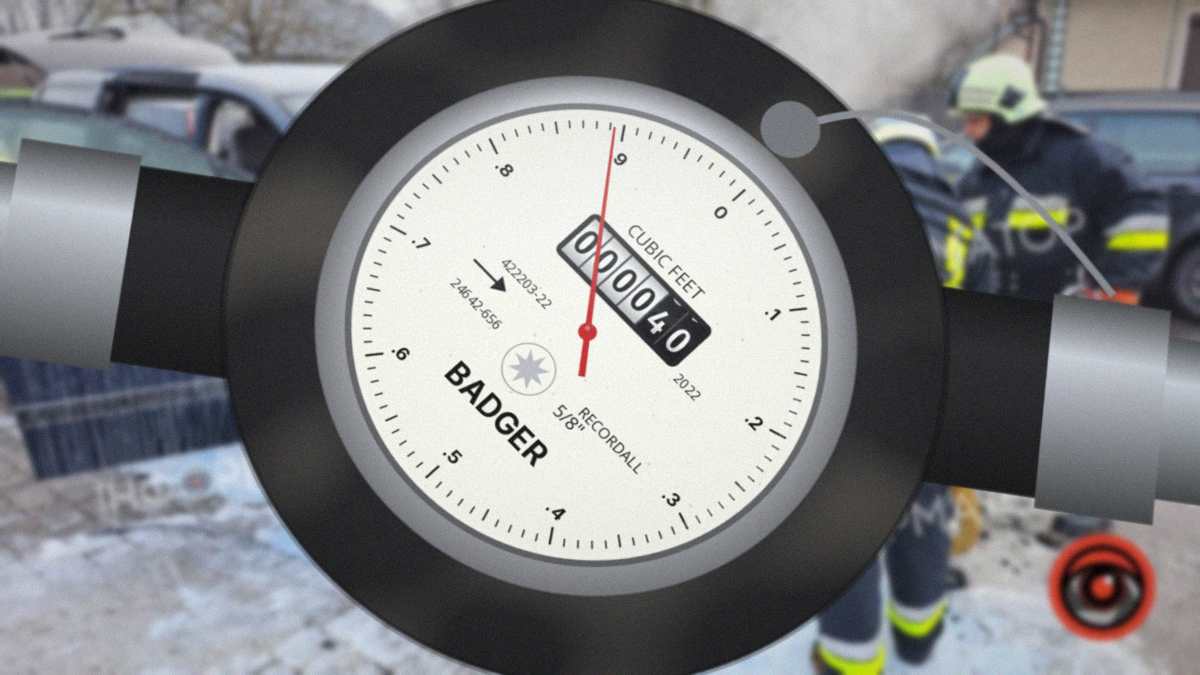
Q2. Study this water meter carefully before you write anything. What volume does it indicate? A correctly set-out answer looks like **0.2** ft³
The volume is **39.89** ft³
